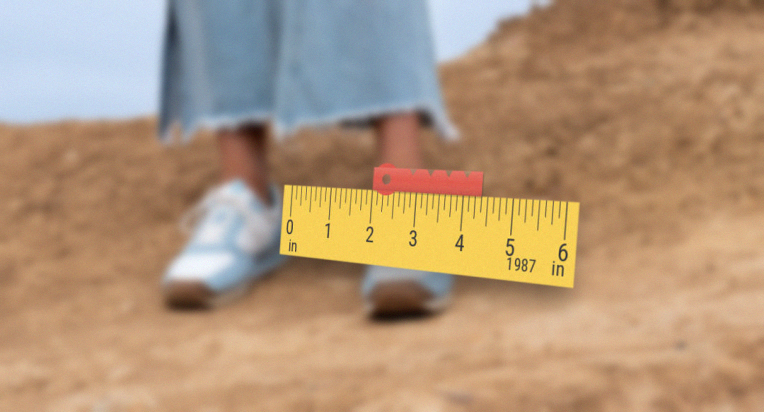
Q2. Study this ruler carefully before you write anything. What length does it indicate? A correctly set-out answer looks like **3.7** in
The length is **2.375** in
